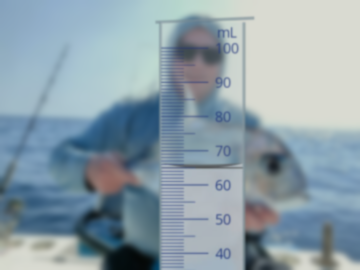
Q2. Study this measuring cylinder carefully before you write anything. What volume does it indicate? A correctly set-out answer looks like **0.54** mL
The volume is **65** mL
